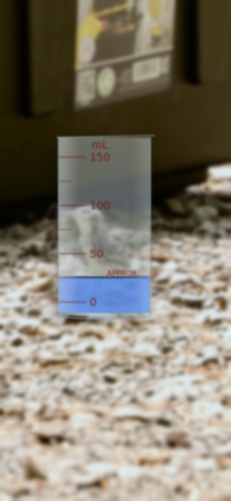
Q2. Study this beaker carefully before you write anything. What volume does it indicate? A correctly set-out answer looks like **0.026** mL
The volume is **25** mL
